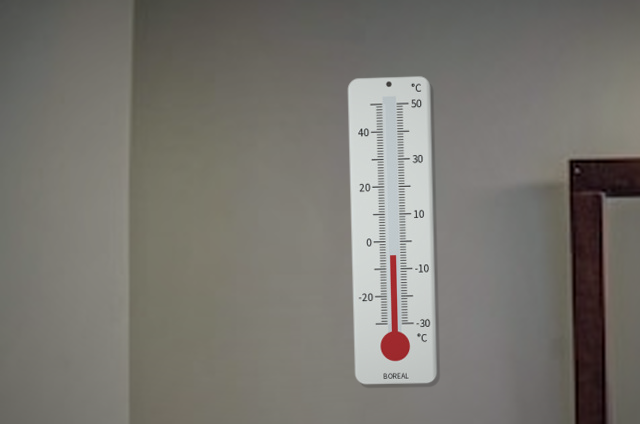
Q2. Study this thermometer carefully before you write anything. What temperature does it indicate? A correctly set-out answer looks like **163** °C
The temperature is **-5** °C
